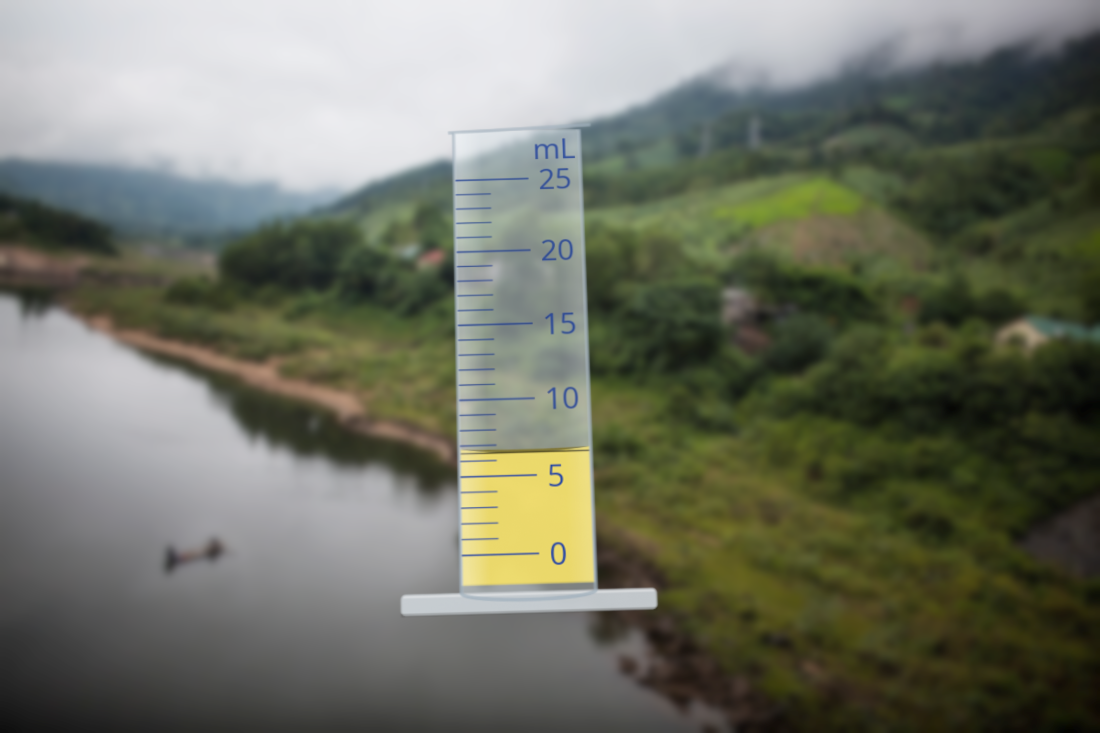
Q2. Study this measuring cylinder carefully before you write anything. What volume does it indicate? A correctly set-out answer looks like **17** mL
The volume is **6.5** mL
